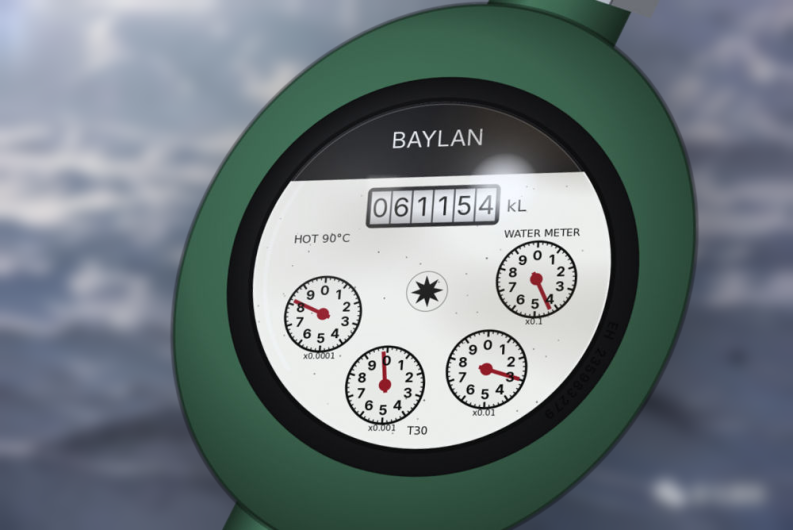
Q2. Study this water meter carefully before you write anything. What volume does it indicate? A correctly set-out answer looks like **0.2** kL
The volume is **61154.4298** kL
